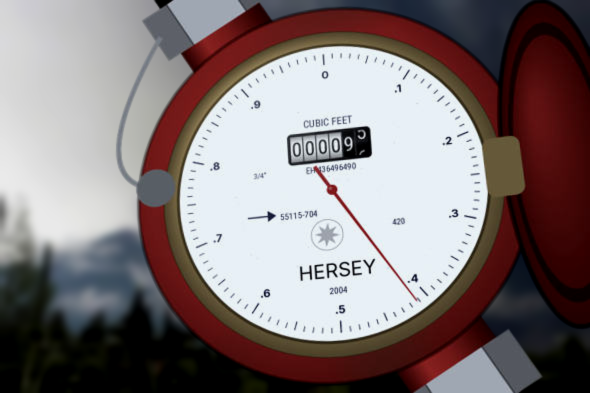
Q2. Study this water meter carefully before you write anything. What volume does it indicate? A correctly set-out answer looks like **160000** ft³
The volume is **95.41** ft³
